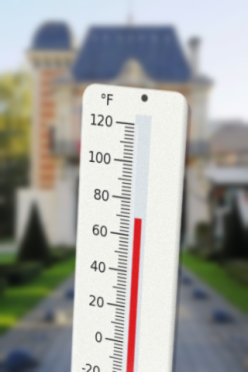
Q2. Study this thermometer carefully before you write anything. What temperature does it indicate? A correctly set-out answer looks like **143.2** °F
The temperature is **70** °F
